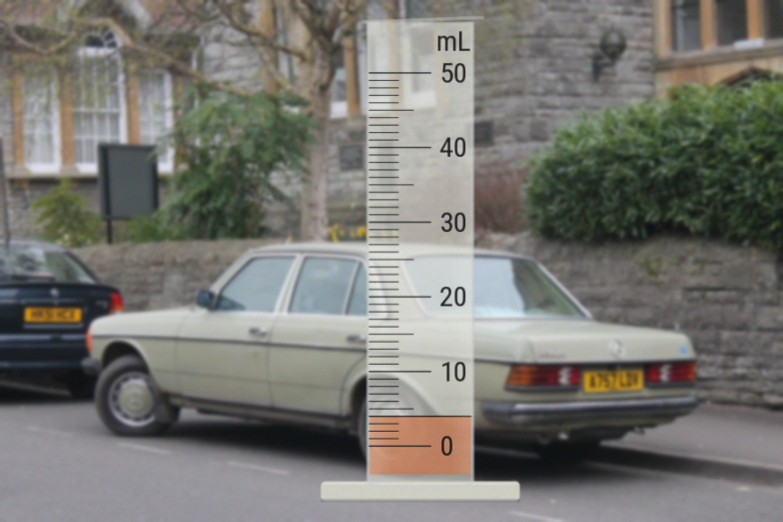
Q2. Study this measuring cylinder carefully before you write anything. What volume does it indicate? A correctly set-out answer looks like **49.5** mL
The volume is **4** mL
